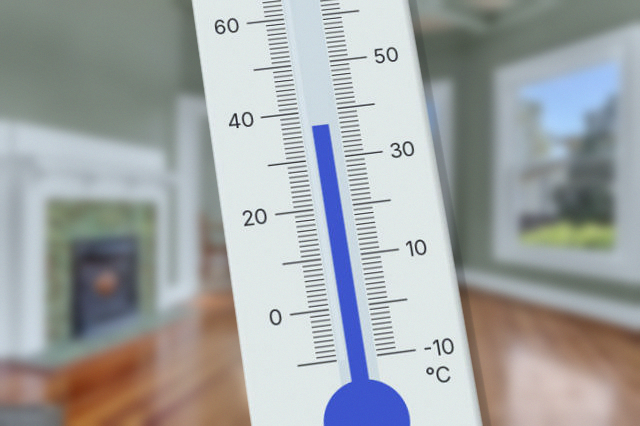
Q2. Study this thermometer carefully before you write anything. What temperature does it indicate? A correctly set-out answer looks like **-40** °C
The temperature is **37** °C
